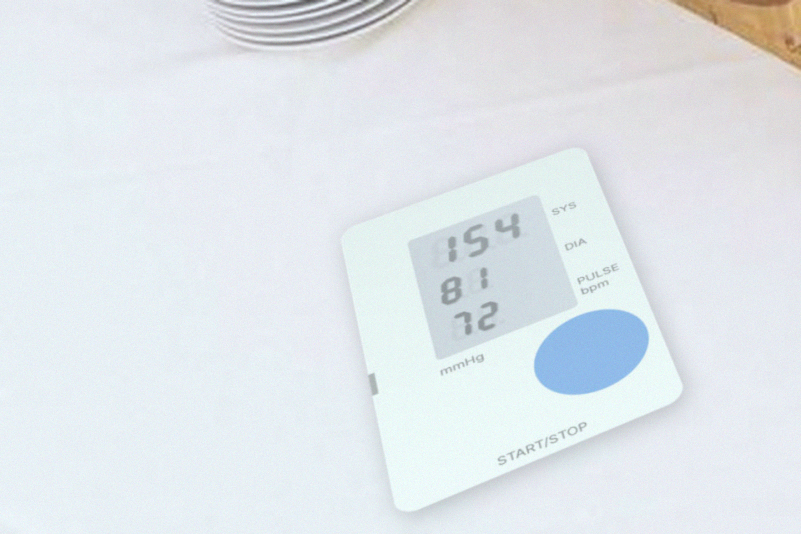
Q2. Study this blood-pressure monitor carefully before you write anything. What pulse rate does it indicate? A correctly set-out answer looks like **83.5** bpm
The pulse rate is **72** bpm
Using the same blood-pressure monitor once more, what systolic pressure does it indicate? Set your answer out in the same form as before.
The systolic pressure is **154** mmHg
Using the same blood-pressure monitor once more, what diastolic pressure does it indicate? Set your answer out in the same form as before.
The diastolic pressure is **81** mmHg
